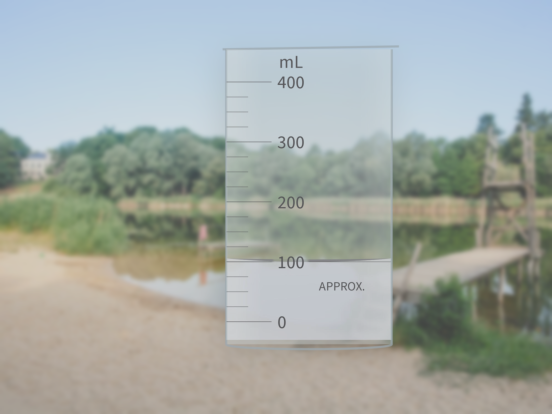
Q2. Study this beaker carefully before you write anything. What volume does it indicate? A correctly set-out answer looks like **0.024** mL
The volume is **100** mL
